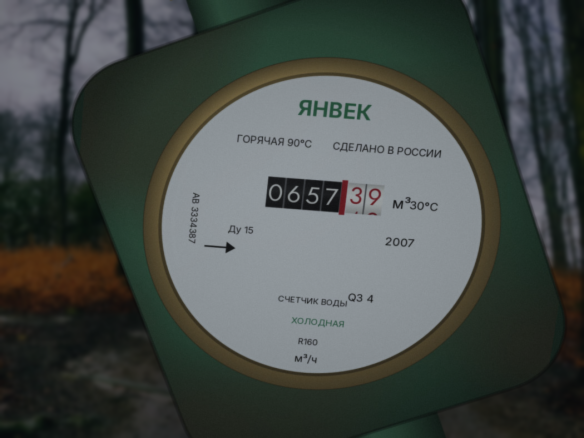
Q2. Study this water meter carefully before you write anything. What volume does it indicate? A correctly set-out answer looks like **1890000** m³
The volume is **657.39** m³
